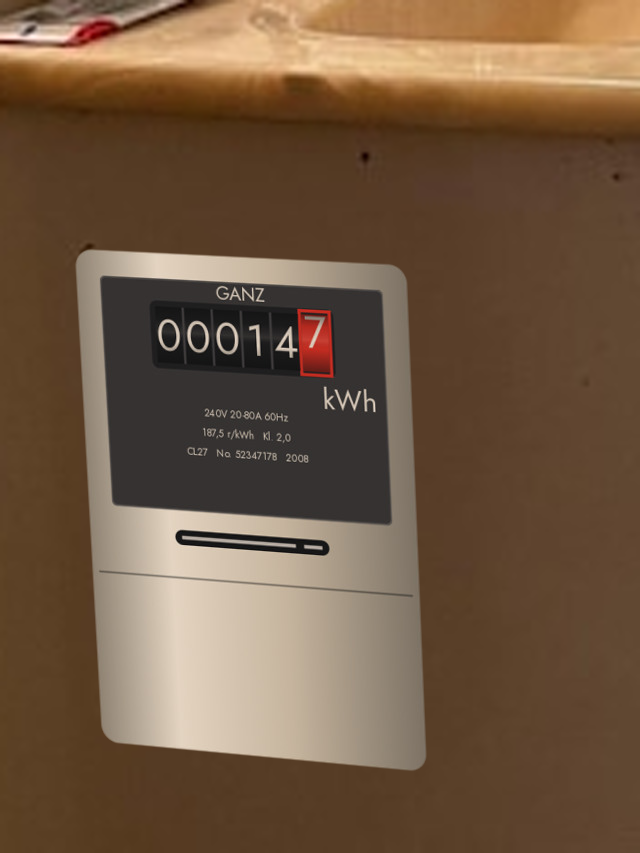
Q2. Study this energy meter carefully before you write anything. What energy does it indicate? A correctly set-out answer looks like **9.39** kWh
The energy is **14.7** kWh
